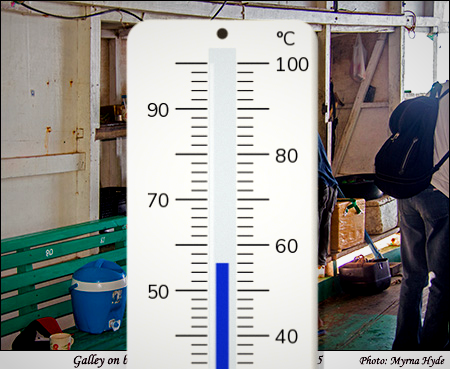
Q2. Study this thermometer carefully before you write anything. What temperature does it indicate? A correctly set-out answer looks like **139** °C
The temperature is **56** °C
